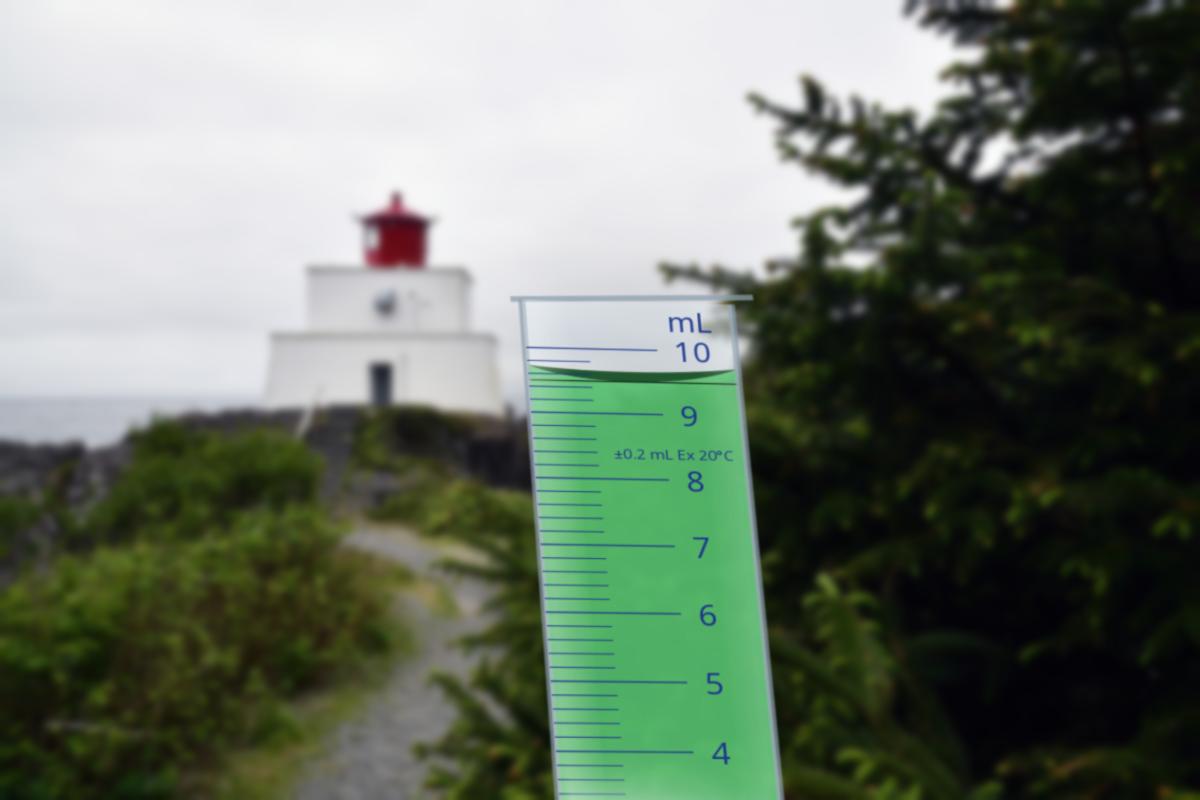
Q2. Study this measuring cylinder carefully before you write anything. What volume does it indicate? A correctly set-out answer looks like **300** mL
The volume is **9.5** mL
